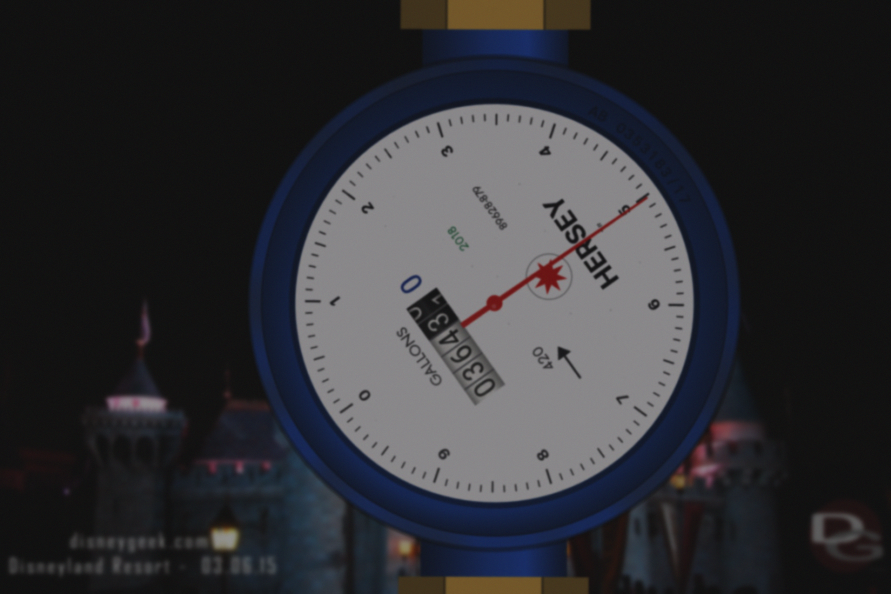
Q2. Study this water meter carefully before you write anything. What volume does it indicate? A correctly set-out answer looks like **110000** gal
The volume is **364305.0** gal
